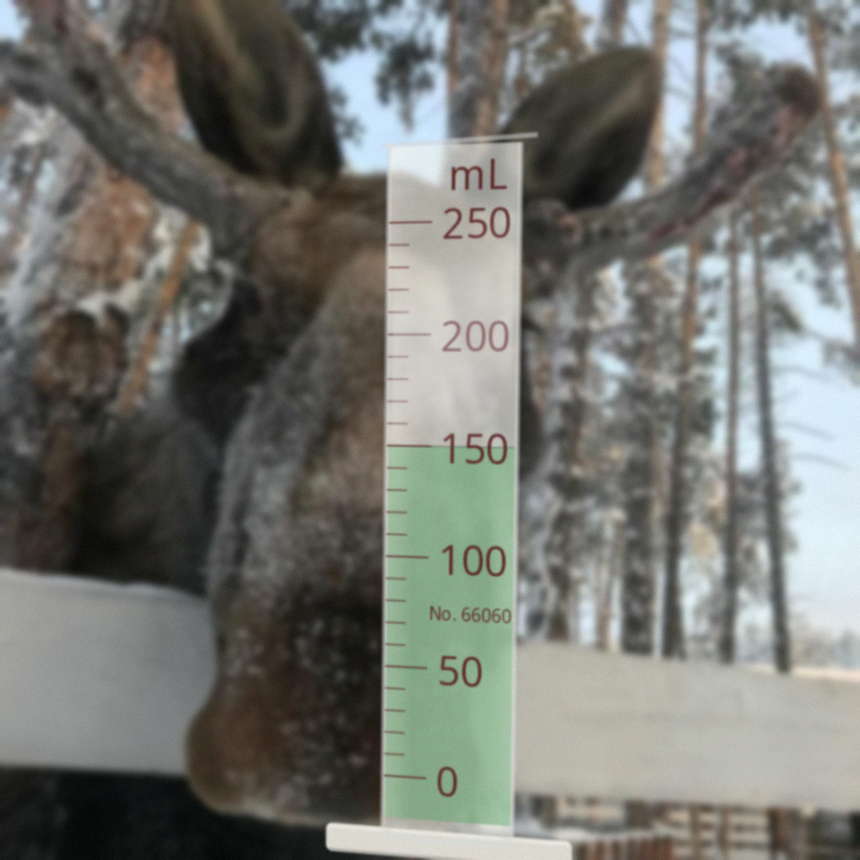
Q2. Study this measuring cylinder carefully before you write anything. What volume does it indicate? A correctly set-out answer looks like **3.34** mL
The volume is **150** mL
